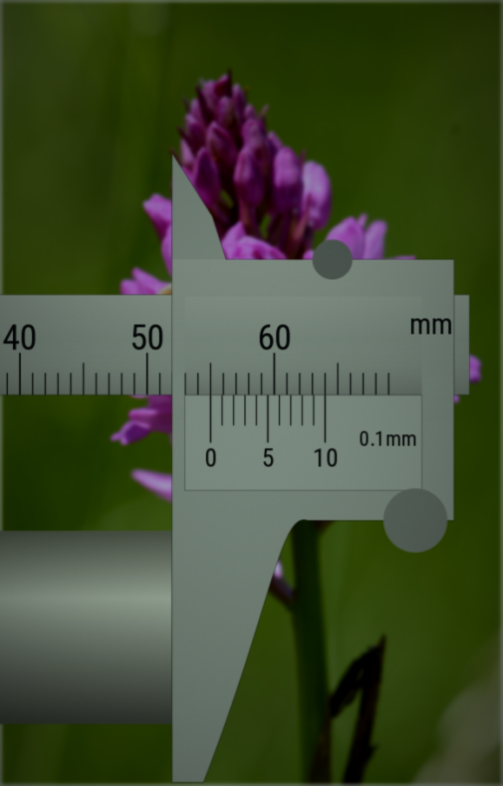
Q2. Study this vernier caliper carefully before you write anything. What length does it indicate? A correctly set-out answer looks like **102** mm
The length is **55.0** mm
